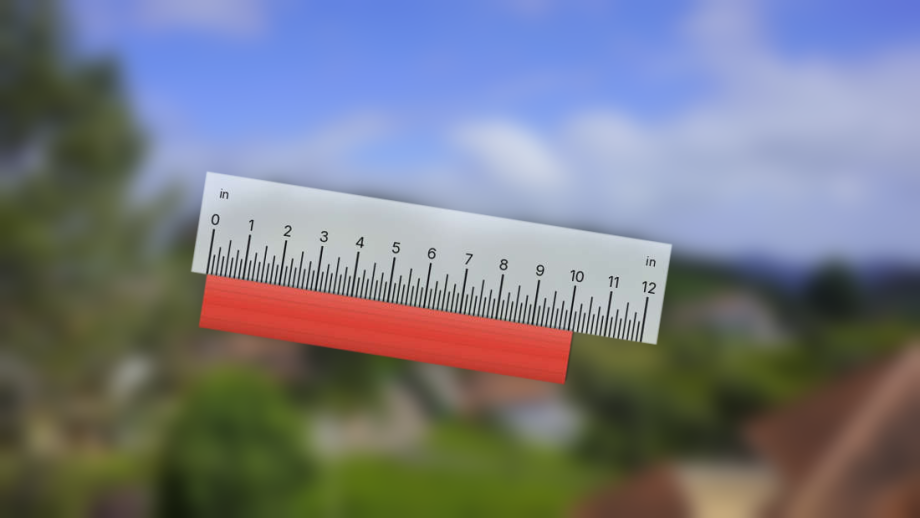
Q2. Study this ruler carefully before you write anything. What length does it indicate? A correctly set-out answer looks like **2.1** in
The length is **10.125** in
